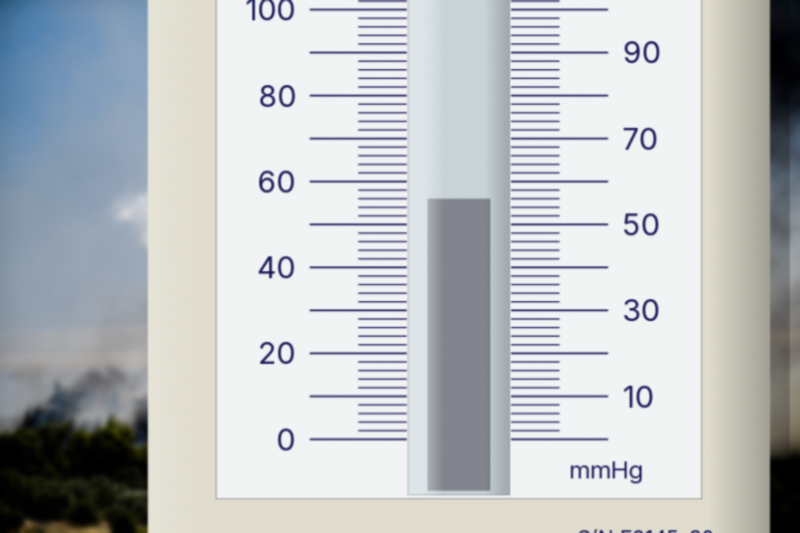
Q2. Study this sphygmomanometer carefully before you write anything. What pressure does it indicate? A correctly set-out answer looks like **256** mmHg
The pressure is **56** mmHg
